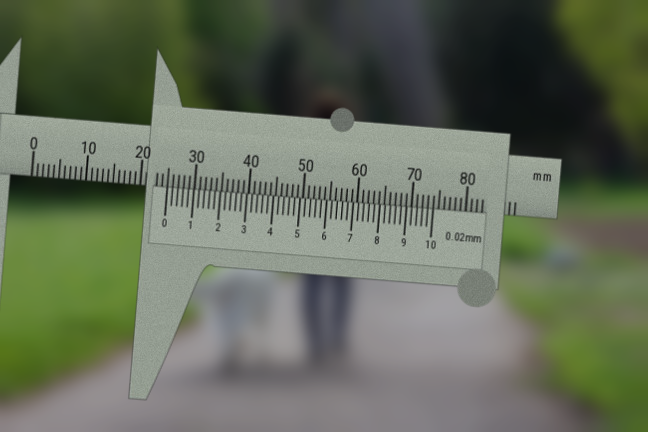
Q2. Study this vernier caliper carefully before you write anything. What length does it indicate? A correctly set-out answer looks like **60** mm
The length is **25.0** mm
